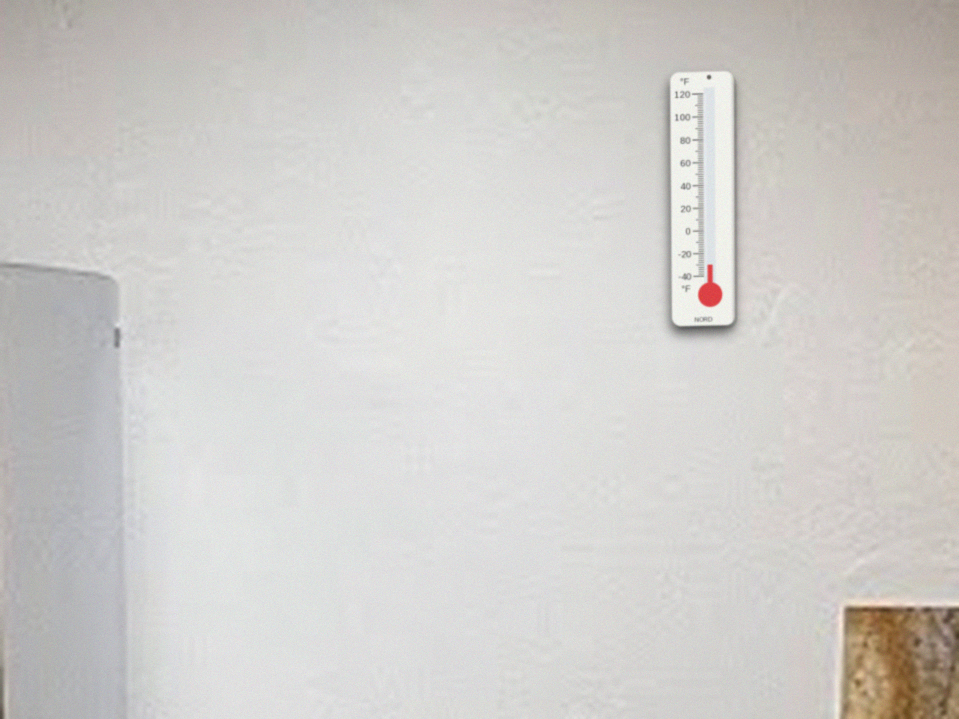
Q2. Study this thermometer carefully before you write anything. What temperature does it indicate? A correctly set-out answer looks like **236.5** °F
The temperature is **-30** °F
